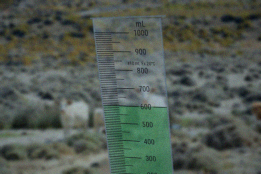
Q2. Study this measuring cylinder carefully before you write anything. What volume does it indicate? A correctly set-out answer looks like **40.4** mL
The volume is **600** mL
